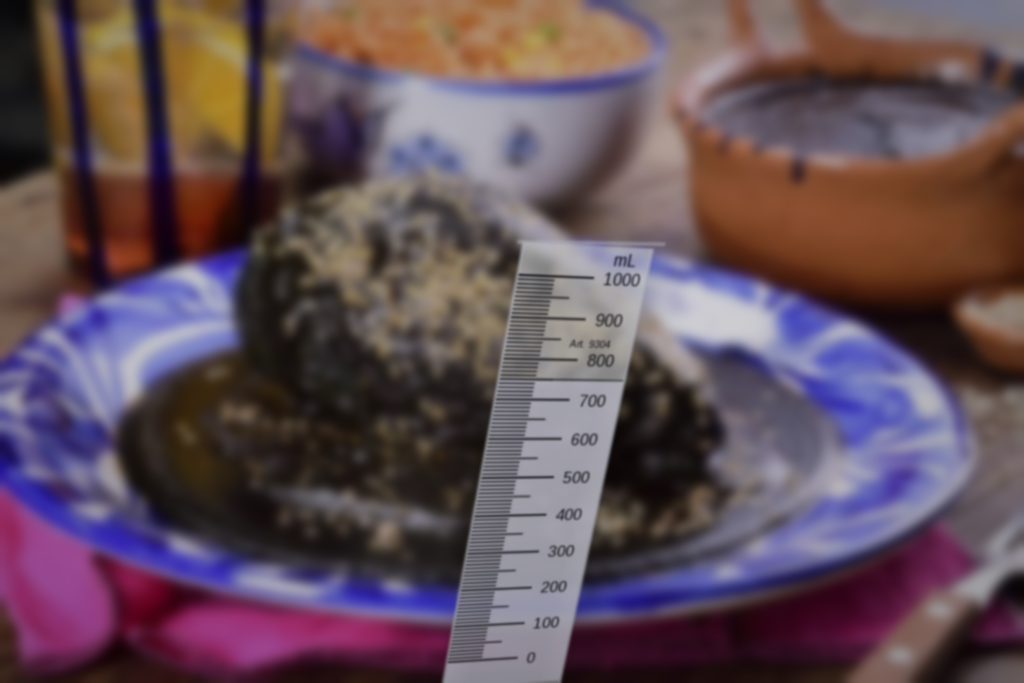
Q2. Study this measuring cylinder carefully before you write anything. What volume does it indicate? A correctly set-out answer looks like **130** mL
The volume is **750** mL
